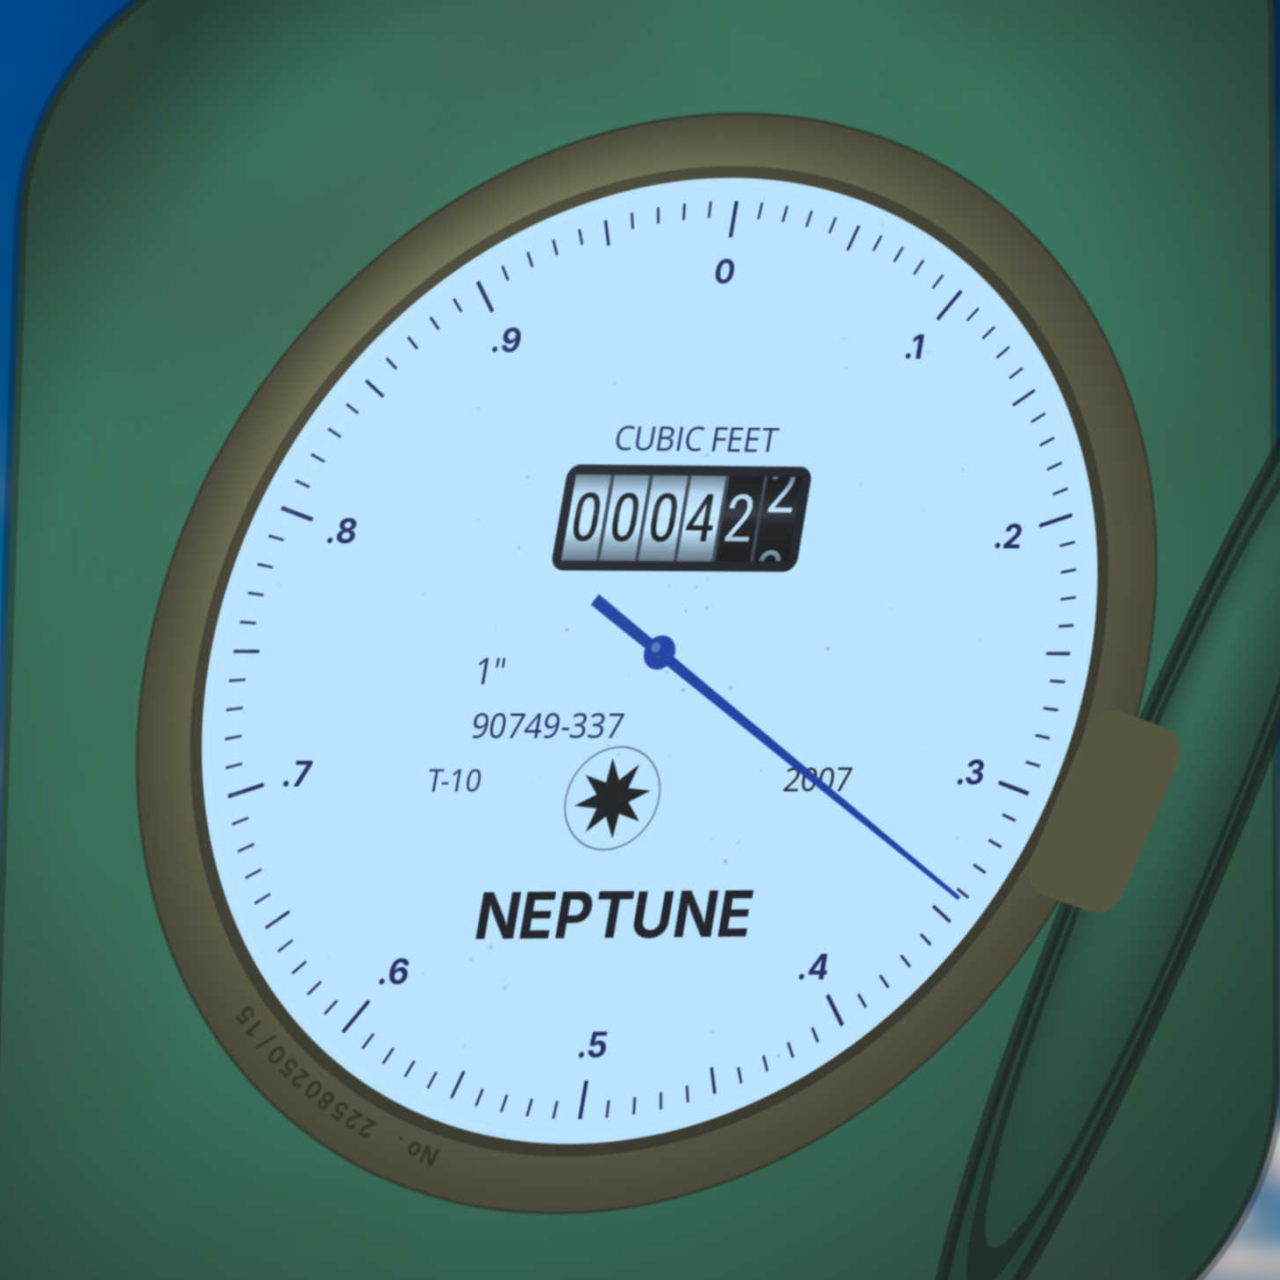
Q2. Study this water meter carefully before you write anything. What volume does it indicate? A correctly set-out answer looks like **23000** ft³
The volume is **422.34** ft³
